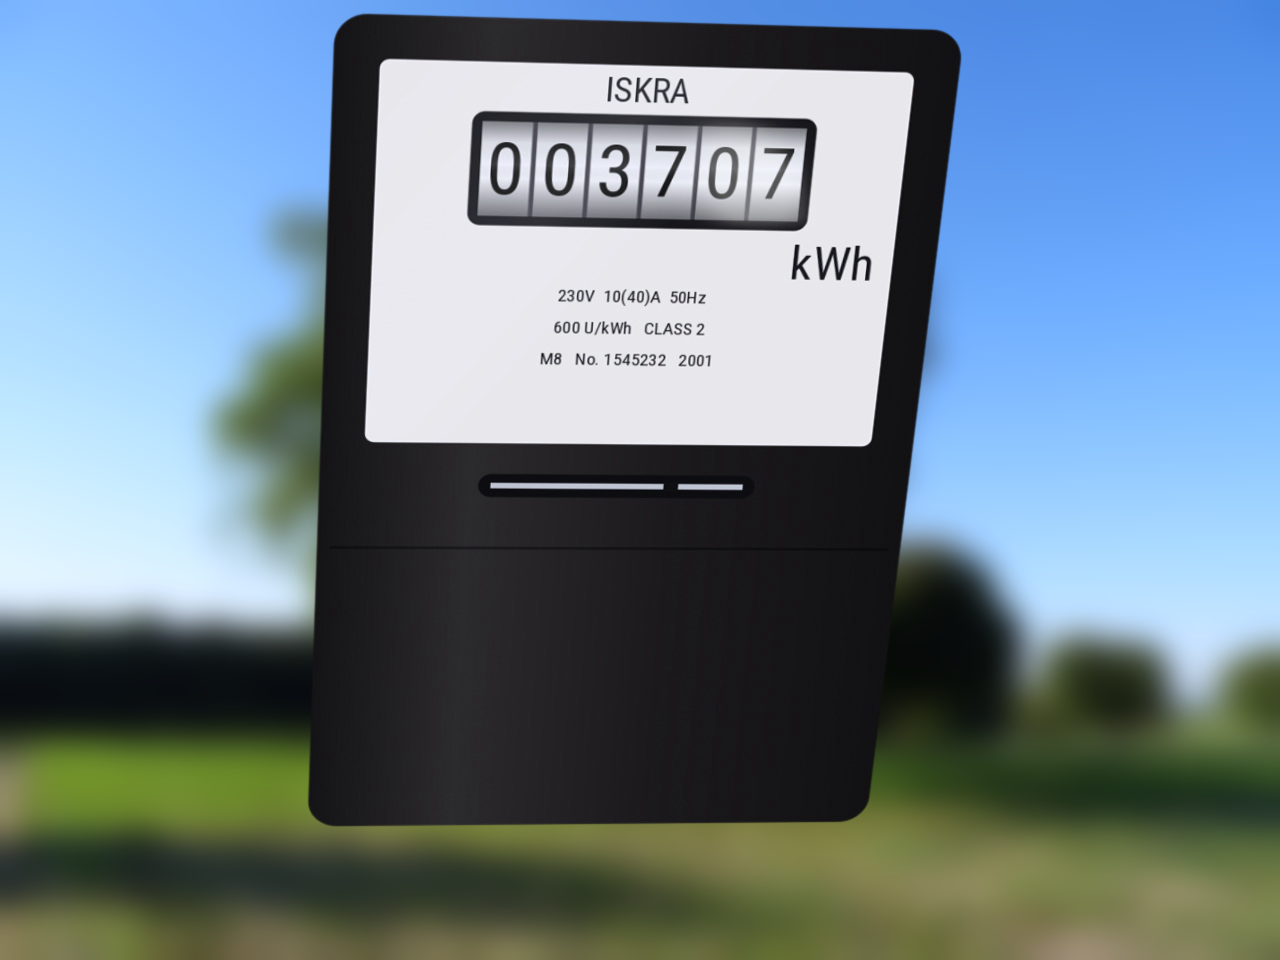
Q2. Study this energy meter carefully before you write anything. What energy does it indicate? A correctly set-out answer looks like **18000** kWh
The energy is **3707** kWh
